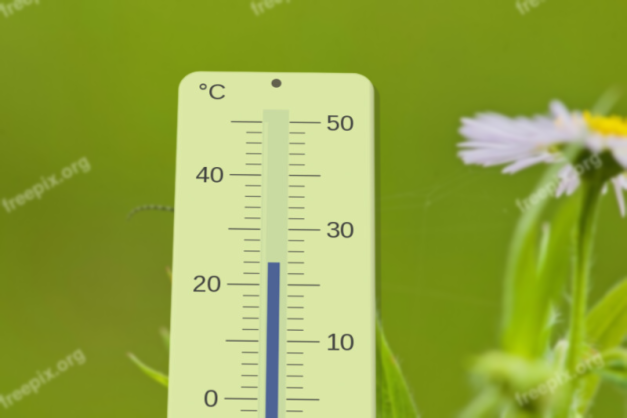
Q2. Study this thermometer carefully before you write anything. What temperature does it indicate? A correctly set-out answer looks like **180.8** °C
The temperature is **24** °C
